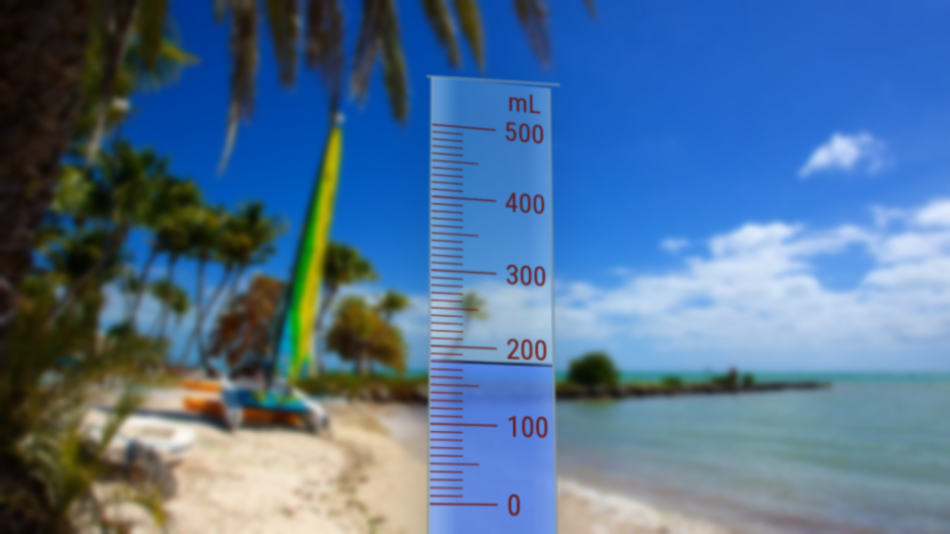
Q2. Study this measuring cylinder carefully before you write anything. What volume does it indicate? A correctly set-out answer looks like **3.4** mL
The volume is **180** mL
